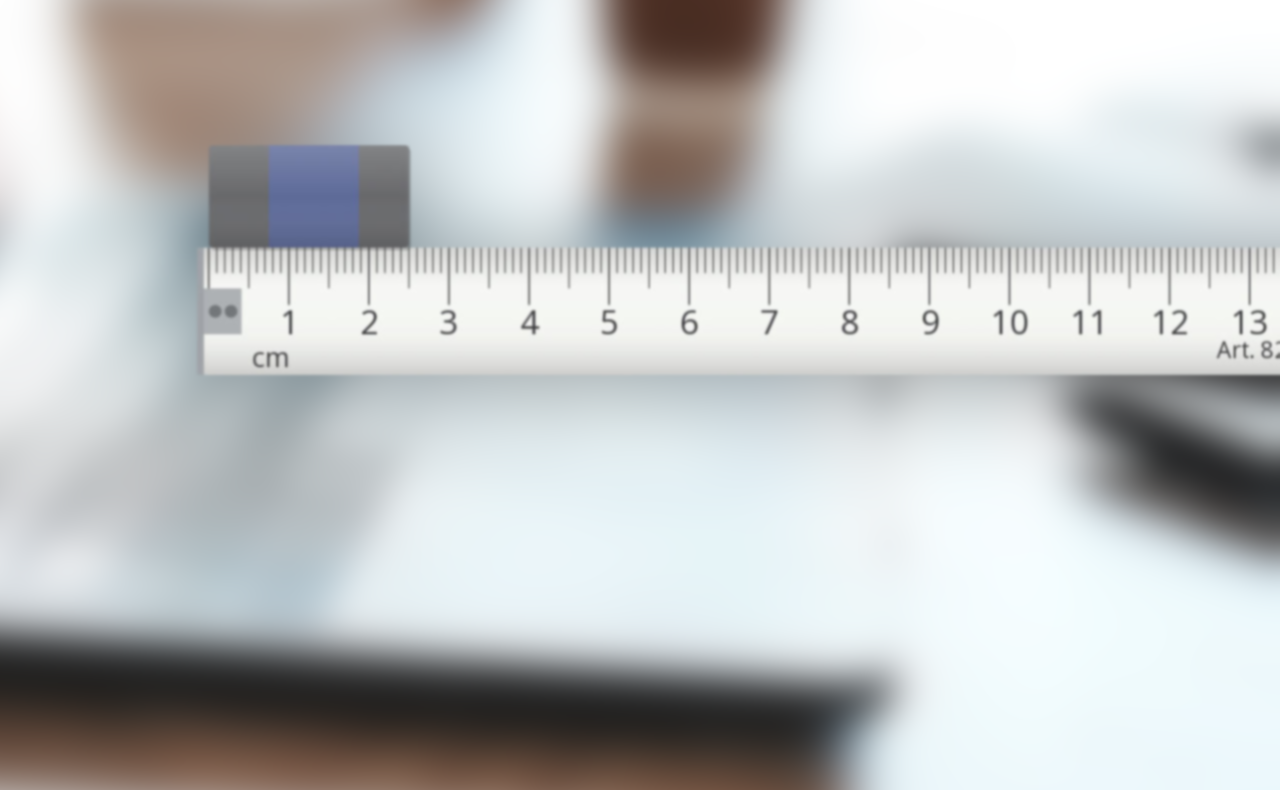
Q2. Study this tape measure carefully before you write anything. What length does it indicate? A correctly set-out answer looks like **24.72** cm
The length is **2.5** cm
